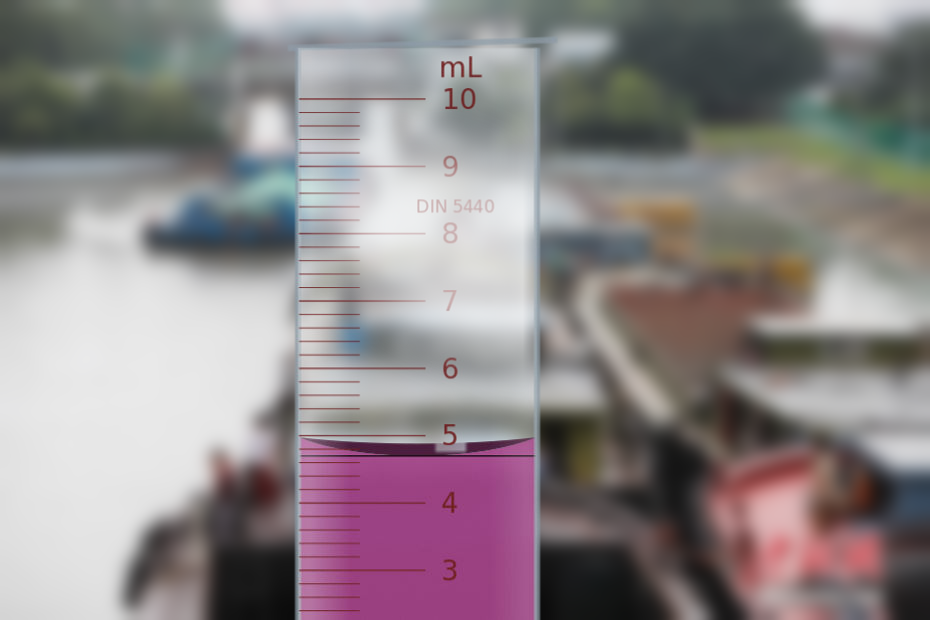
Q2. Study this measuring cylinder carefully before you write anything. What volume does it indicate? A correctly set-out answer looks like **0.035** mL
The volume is **4.7** mL
